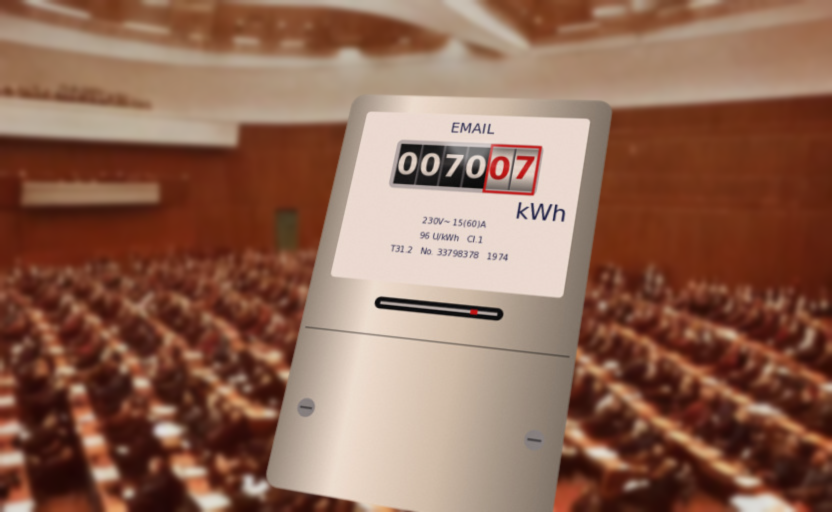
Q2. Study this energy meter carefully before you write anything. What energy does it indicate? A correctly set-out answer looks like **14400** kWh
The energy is **70.07** kWh
